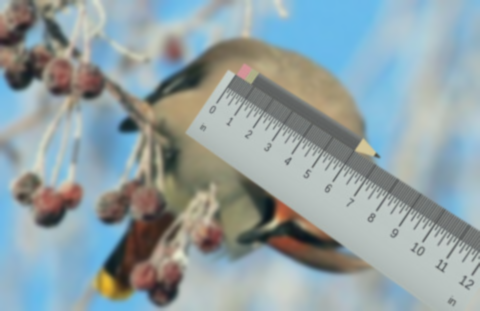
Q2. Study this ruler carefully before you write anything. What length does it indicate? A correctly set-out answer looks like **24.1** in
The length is **7** in
